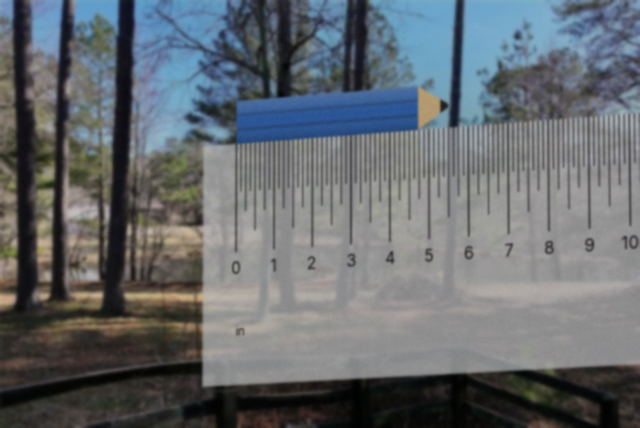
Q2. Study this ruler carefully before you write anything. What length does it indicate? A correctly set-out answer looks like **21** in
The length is **5.5** in
